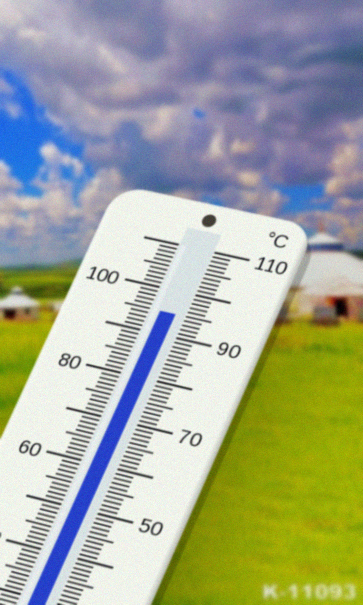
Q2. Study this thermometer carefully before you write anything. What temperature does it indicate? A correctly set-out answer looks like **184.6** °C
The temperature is **95** °C
